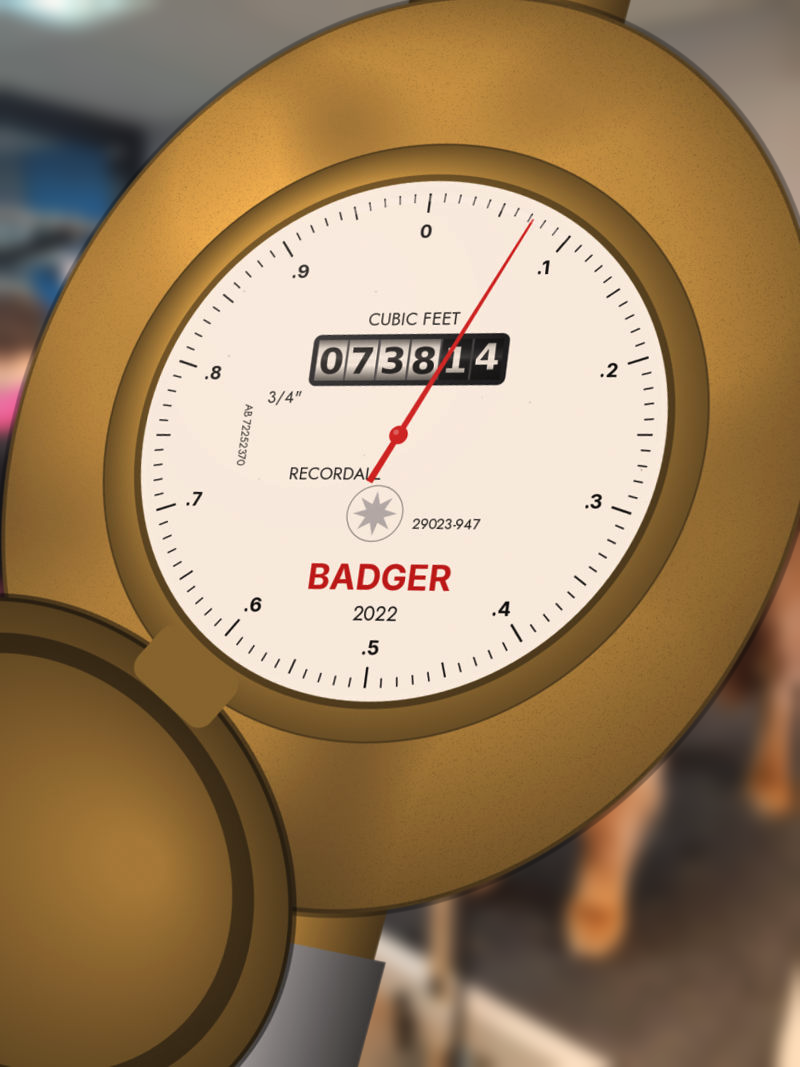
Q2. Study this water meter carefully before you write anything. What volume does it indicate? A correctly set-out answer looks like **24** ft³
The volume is **73814.07** ft³
